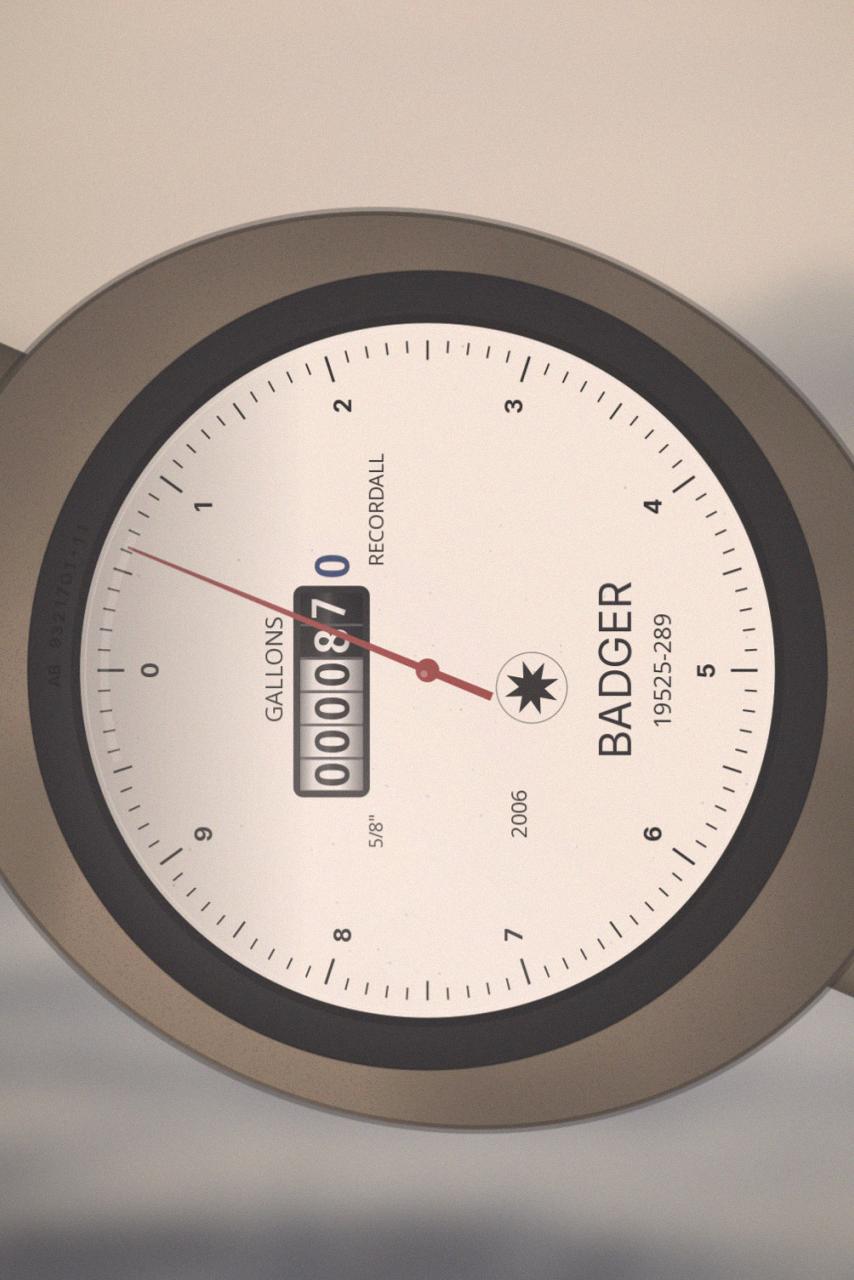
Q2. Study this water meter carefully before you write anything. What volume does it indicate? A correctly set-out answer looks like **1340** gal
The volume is **870.6** gal
